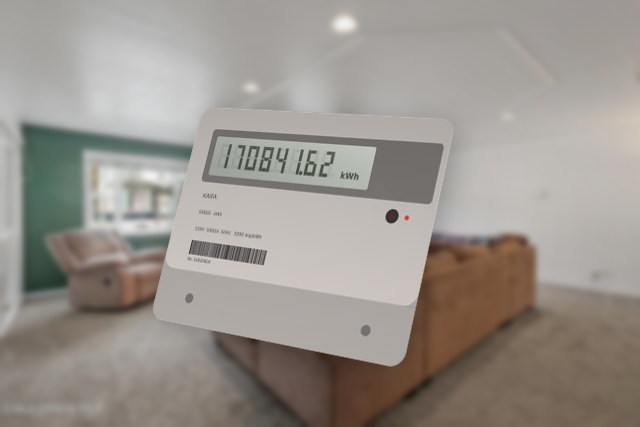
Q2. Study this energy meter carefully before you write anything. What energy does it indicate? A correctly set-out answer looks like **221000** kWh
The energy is **170841.62** kWh
